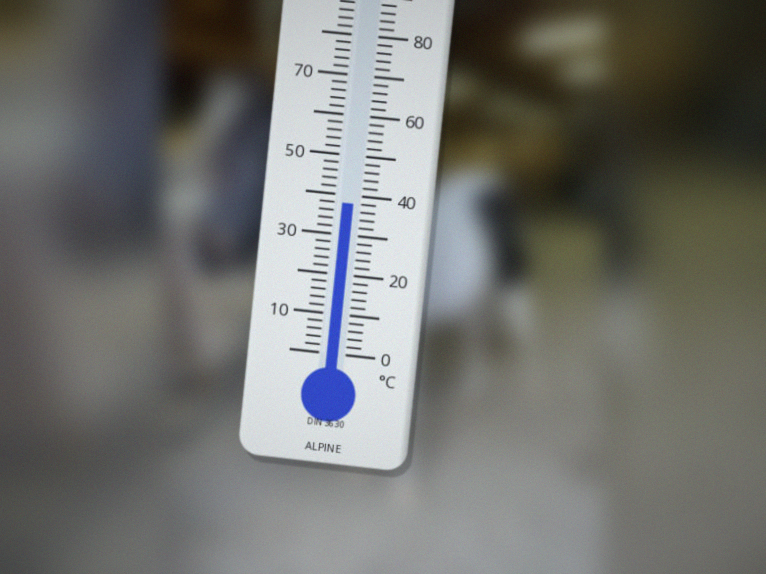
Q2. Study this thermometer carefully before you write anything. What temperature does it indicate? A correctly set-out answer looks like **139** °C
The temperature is **38** °C
